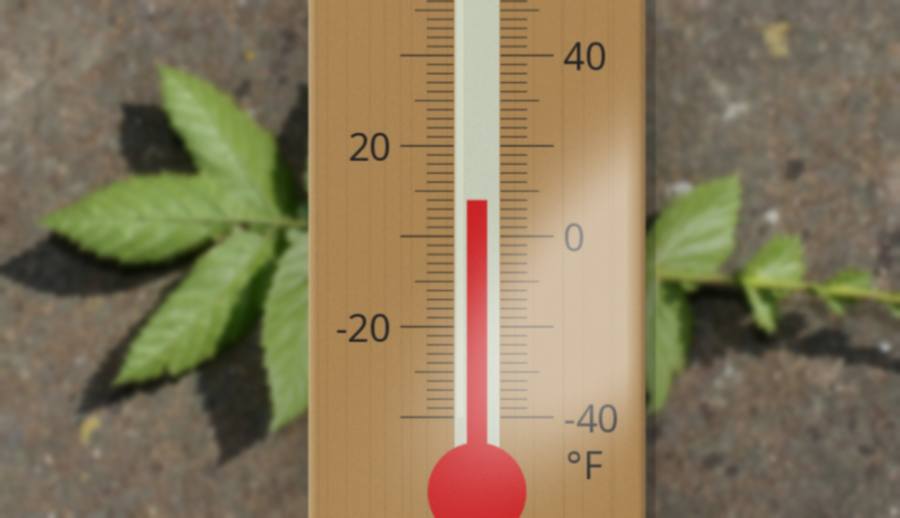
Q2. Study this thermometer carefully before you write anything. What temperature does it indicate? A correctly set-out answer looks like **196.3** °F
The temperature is **8** °F
